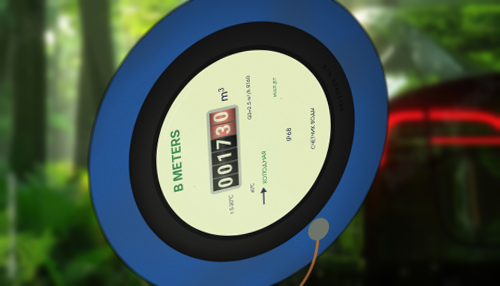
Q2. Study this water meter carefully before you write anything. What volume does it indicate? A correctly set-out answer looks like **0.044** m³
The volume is **17.30** m³
